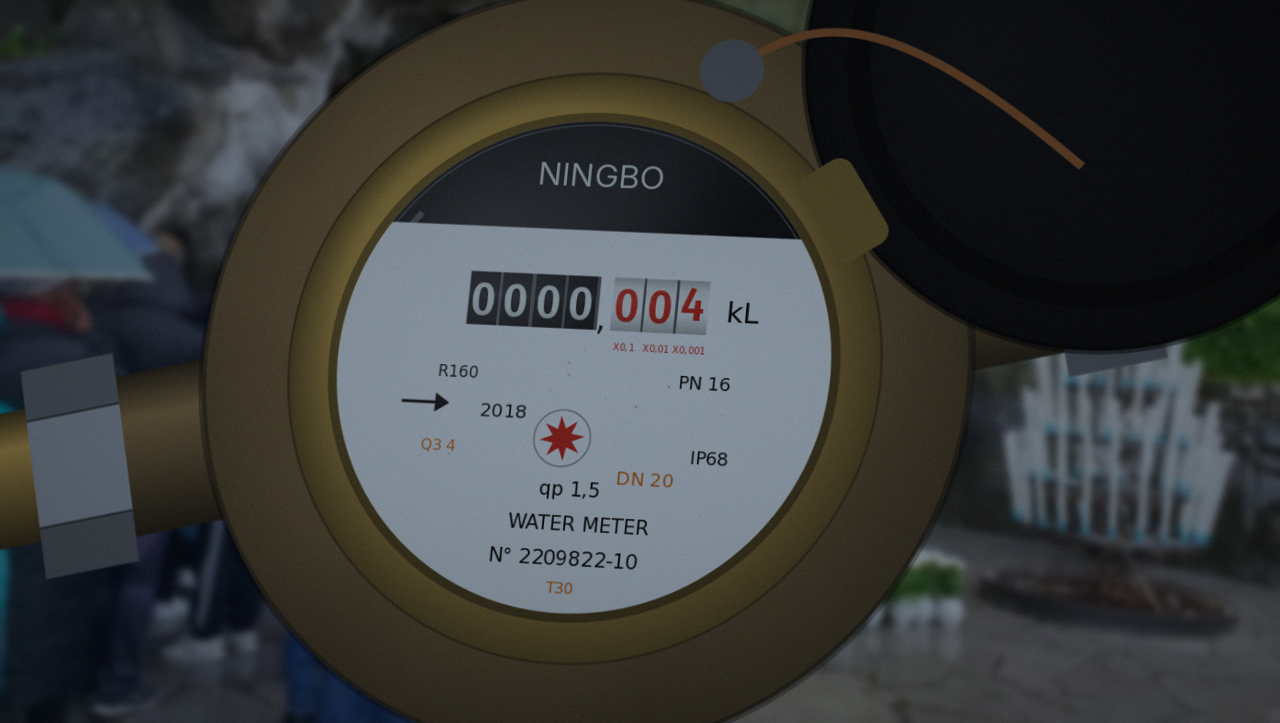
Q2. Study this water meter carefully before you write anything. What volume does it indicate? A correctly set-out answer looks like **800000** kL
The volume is **0.004** kL
